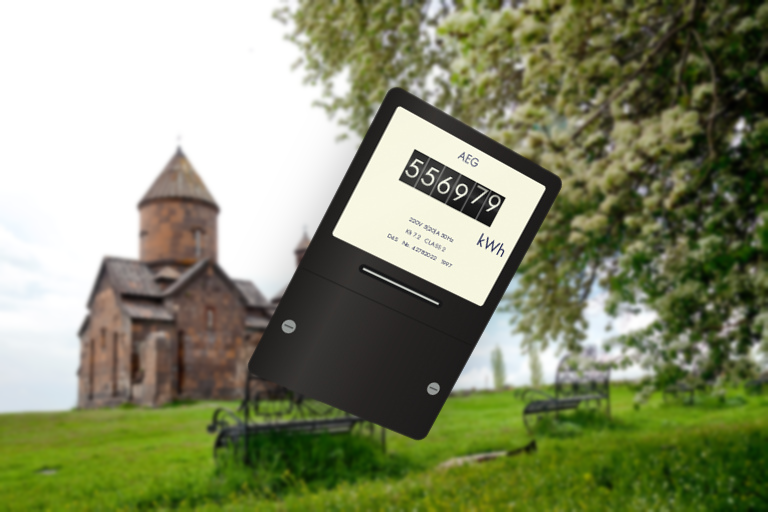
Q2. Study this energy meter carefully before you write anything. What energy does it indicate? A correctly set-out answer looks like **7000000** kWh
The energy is **556979** kWh
